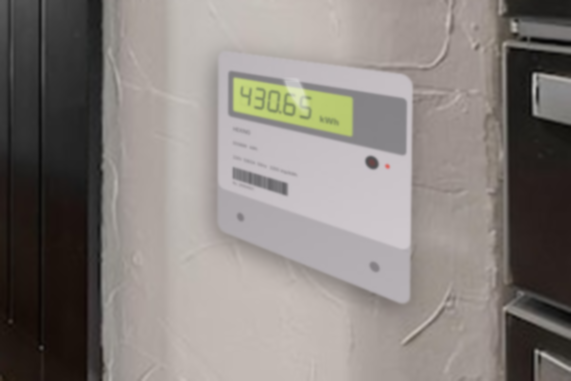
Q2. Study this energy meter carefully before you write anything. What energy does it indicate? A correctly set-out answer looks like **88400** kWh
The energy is **430.65** kWh
